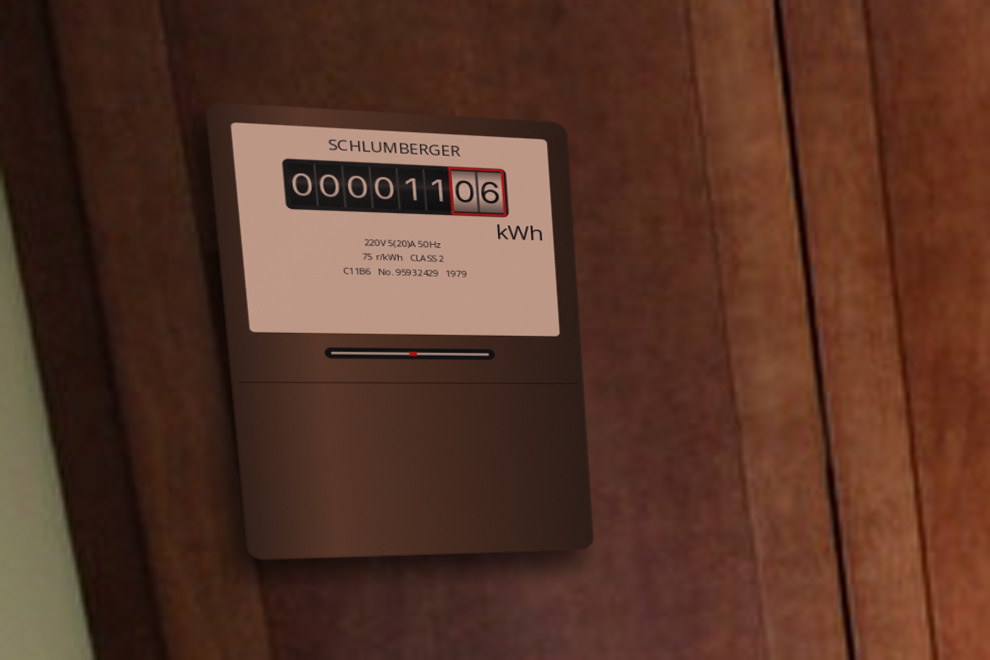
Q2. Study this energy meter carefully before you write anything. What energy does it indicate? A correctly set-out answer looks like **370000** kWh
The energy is **11.06** kWh
